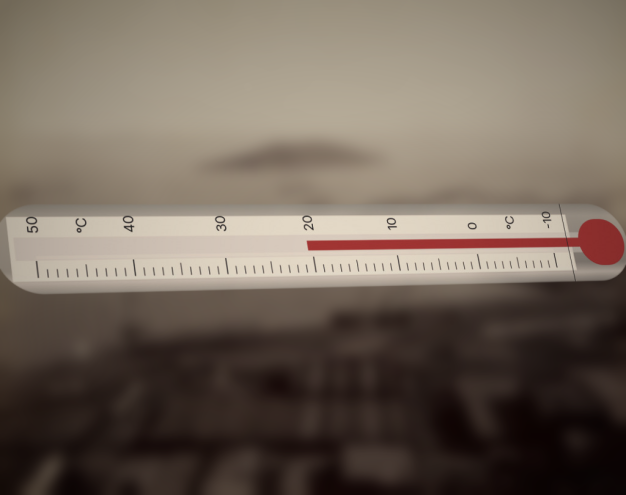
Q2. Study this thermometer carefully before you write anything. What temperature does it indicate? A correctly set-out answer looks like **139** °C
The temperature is **20.5** °C
